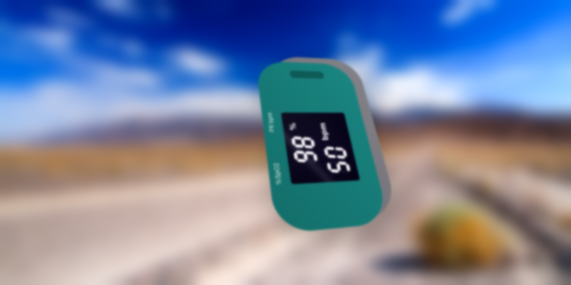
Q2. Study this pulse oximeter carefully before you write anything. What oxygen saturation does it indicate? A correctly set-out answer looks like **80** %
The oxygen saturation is **98** %
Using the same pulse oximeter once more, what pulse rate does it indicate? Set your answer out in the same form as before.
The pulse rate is **50** bpm
